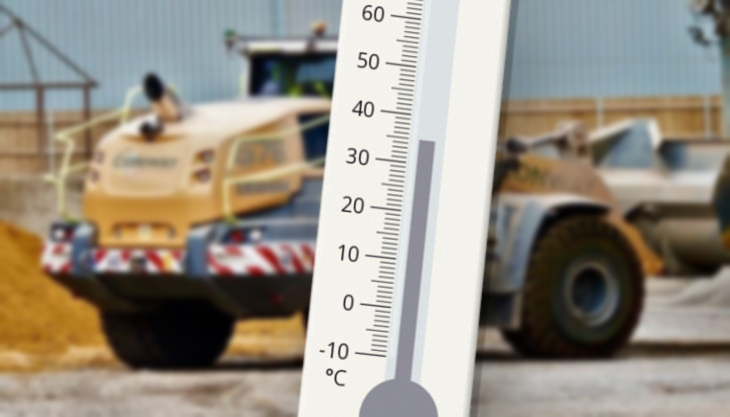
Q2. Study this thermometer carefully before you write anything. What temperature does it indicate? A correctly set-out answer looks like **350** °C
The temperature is **35** °C
